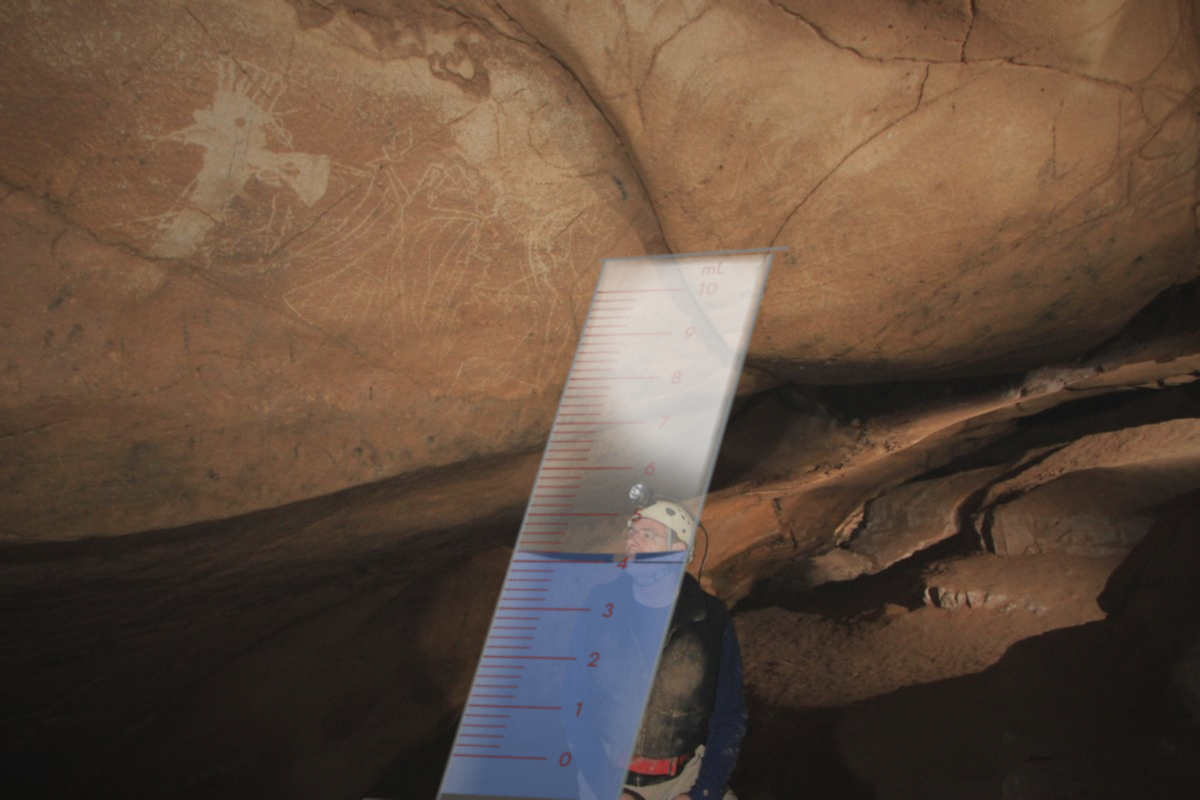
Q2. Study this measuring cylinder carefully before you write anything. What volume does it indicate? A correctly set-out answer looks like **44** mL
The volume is **4** mL
